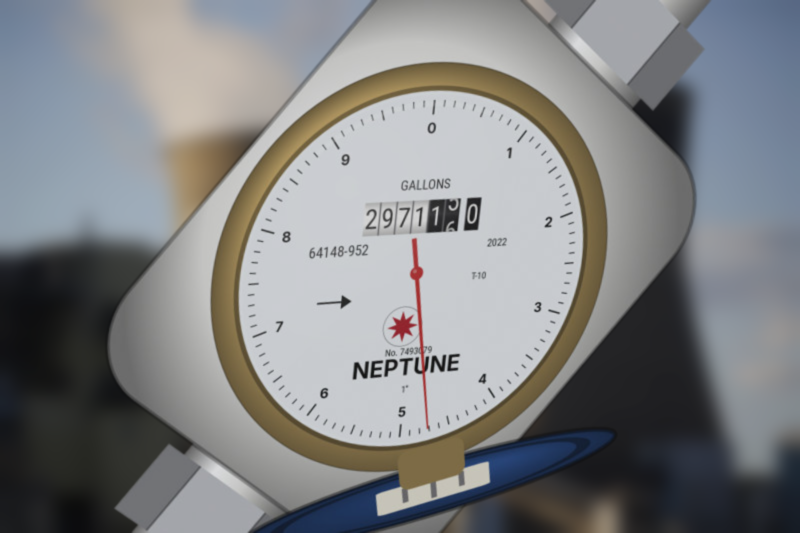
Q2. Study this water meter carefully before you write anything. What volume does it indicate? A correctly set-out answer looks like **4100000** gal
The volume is **2971154.7** gal
